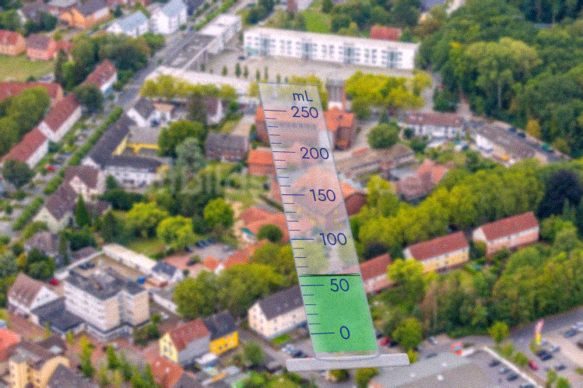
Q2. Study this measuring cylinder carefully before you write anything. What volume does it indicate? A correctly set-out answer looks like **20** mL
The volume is **60** mL
